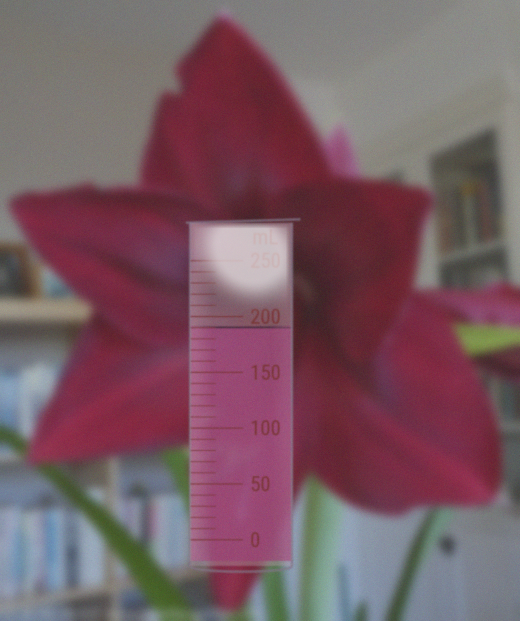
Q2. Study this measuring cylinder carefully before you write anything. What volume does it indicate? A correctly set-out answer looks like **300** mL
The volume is **190** mL
